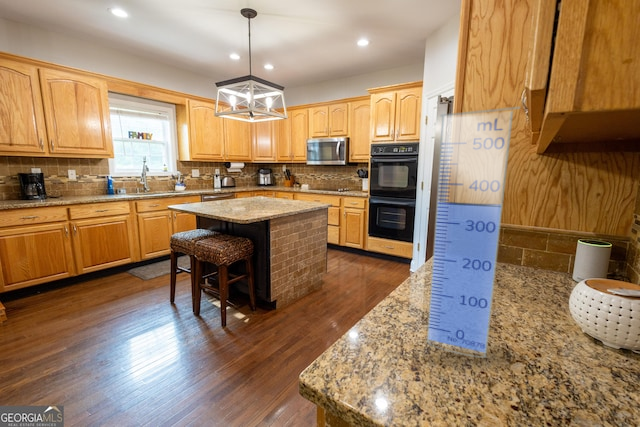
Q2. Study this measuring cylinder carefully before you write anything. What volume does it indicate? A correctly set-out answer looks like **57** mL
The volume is **350** mL
